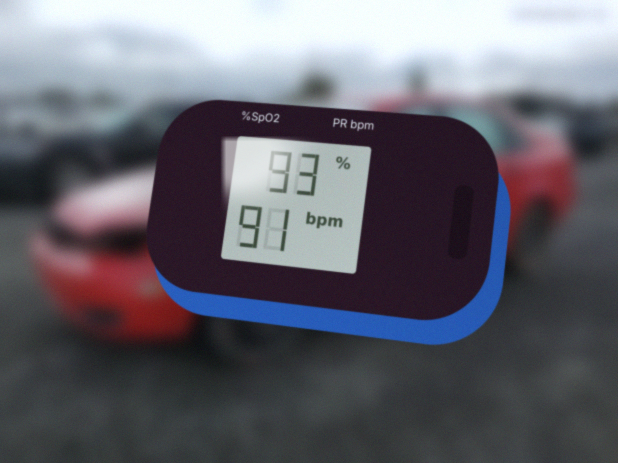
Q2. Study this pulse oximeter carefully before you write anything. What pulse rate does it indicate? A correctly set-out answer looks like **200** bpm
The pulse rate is **91** bpm
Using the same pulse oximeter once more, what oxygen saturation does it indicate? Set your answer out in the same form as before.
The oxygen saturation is **93** %
